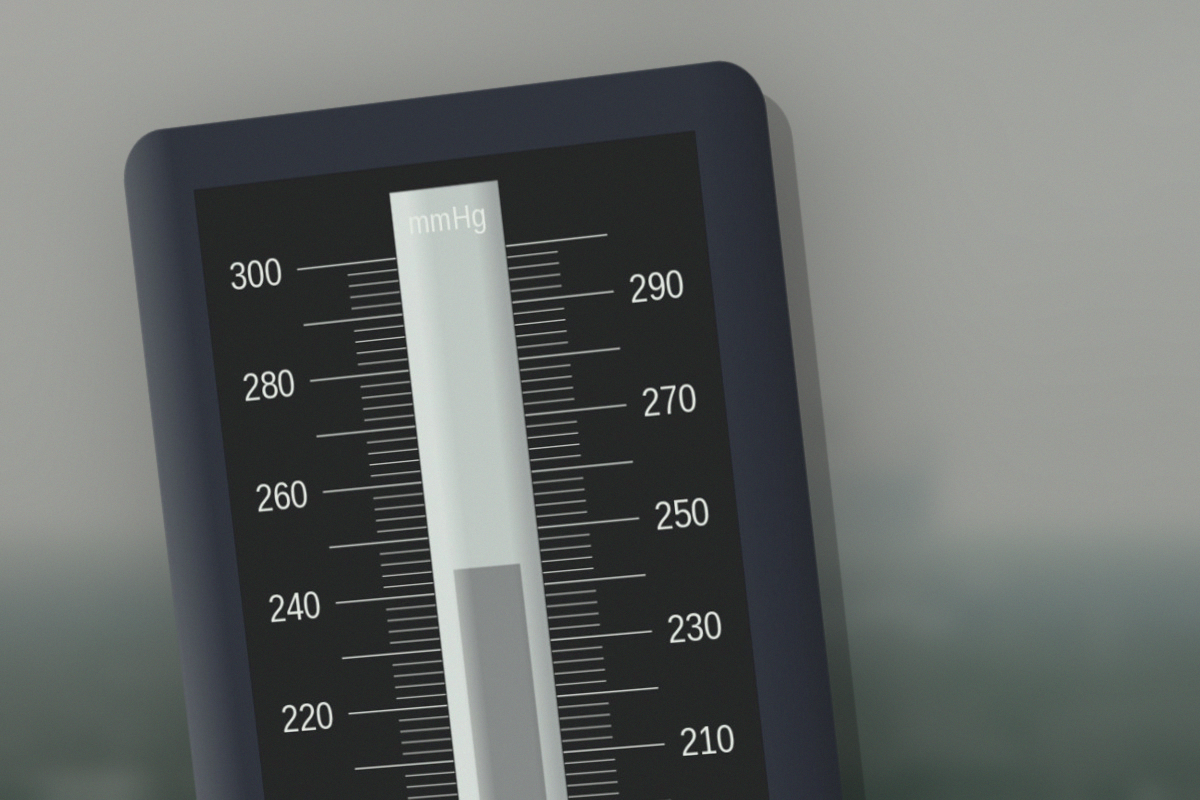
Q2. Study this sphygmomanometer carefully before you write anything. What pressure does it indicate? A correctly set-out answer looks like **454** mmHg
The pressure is **244** mmHg
